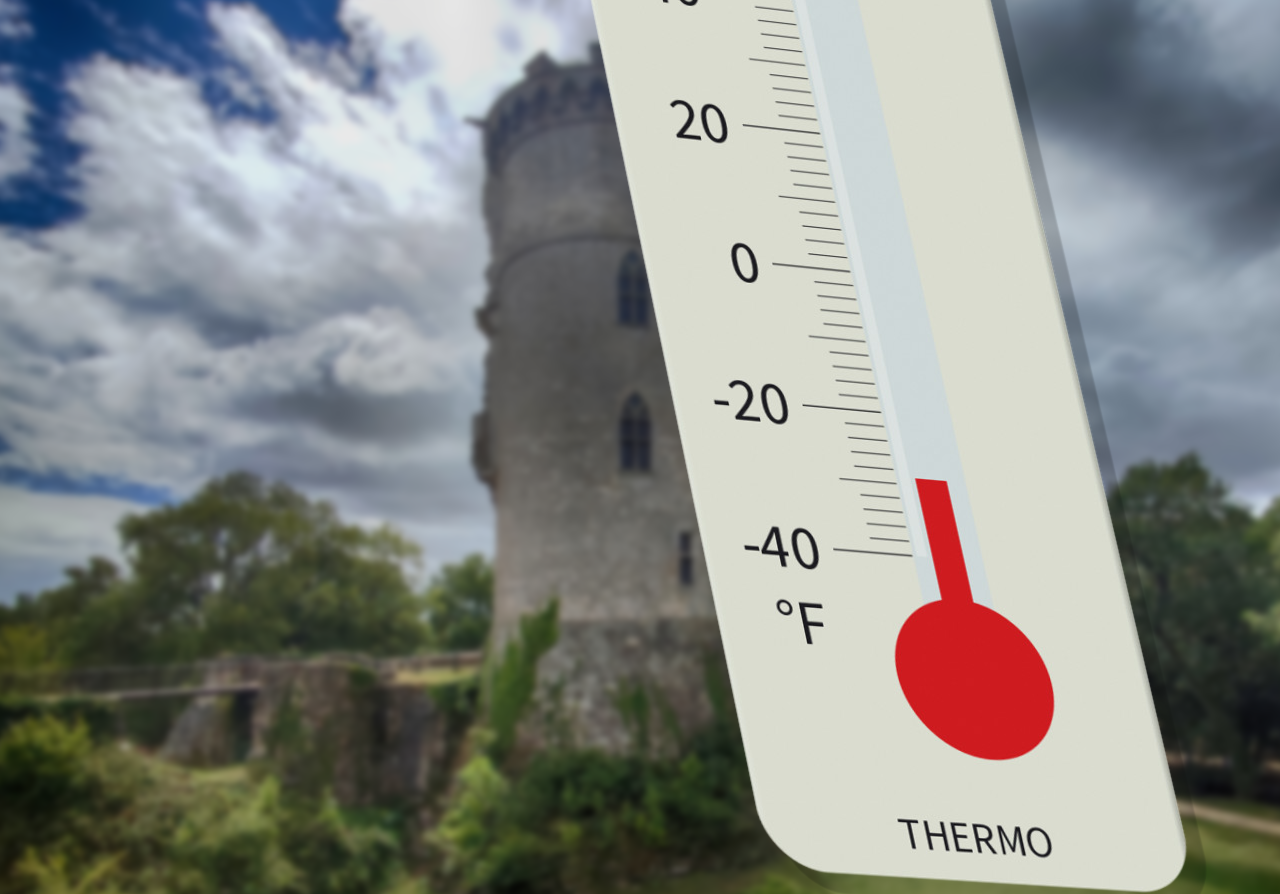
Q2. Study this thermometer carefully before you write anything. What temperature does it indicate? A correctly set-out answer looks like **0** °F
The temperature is **-29** °F
